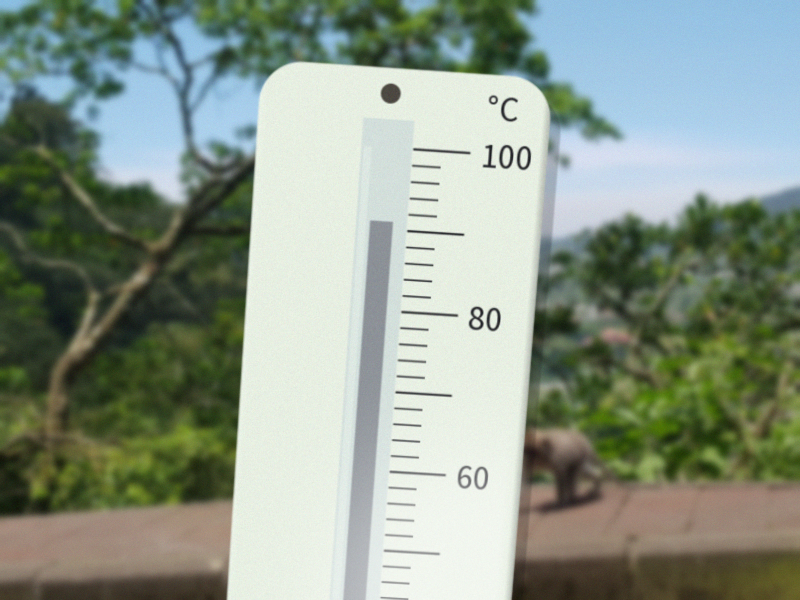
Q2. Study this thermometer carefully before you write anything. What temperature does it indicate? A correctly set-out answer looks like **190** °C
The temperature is **91** °C
